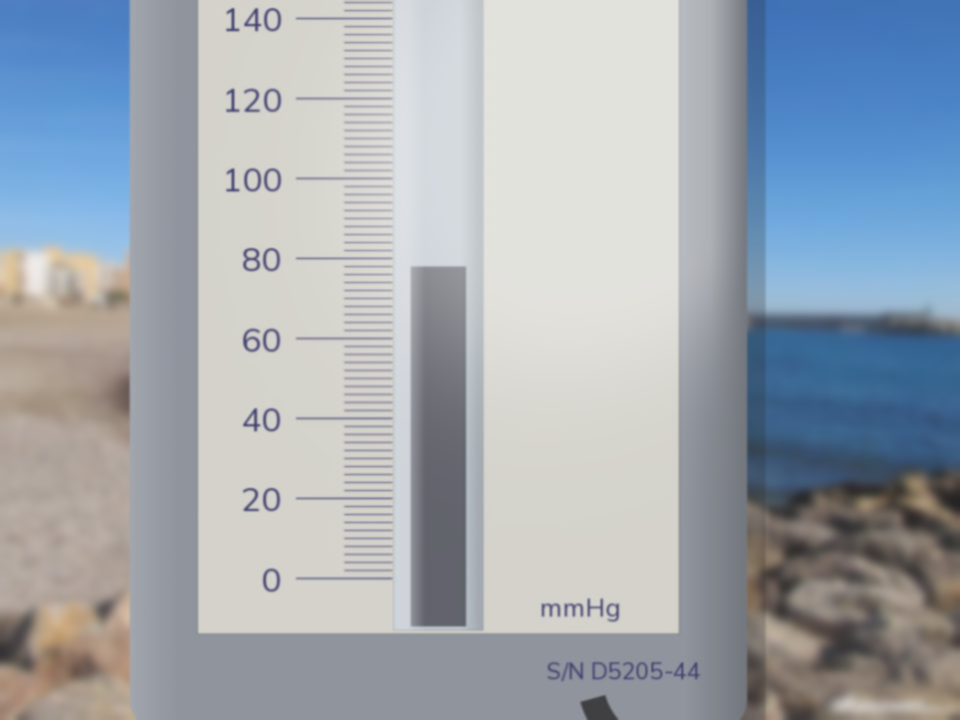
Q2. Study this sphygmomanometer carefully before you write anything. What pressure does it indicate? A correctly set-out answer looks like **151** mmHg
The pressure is **78** mmHg
